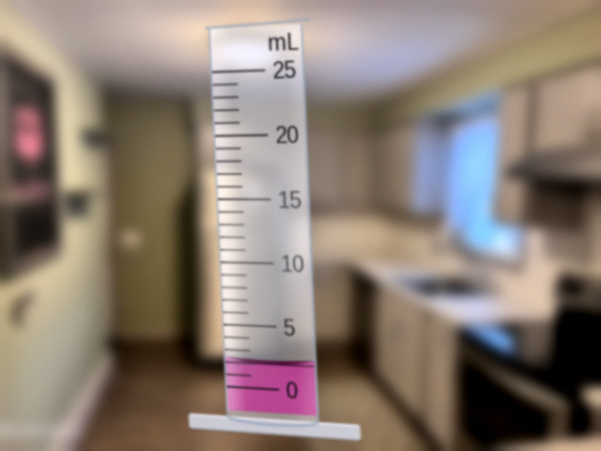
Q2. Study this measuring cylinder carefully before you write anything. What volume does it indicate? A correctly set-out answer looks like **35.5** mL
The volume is **2** mL
